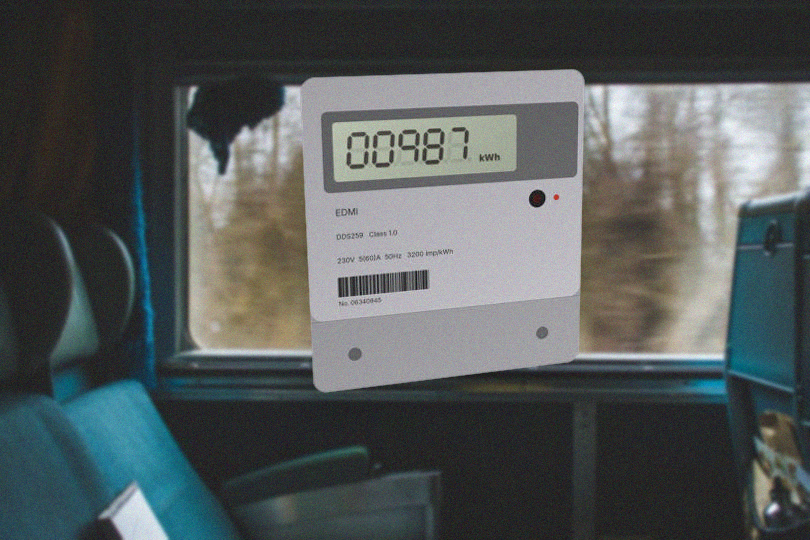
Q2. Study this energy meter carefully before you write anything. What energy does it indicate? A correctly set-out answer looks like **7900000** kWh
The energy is **987** kWh
